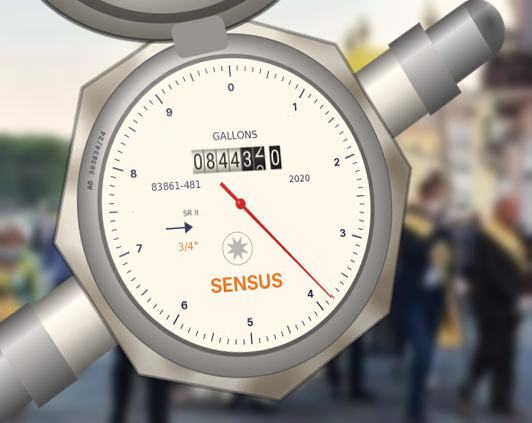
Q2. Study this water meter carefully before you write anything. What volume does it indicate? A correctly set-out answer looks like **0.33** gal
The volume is **844323.8** gal
